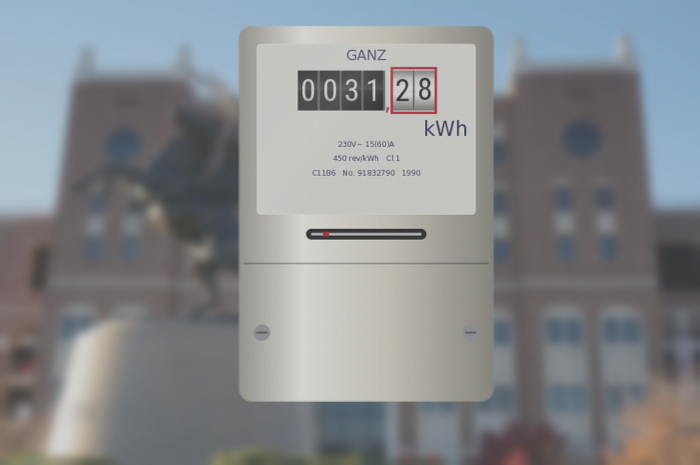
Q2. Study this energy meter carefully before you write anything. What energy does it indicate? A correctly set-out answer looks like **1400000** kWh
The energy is **31.28** kWh
